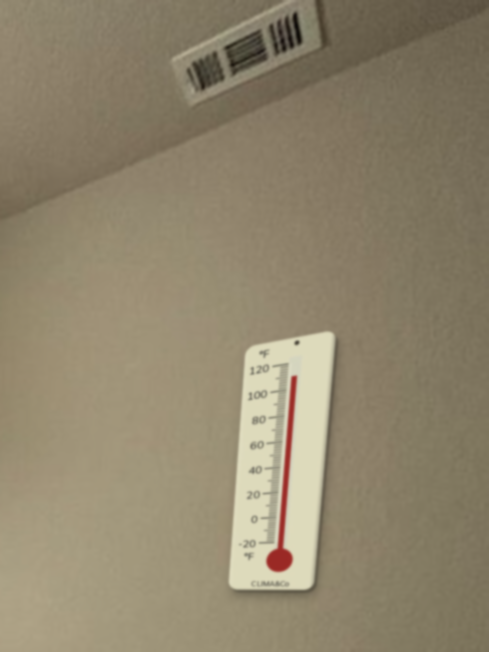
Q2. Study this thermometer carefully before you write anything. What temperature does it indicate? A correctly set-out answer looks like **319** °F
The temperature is **110** °F
